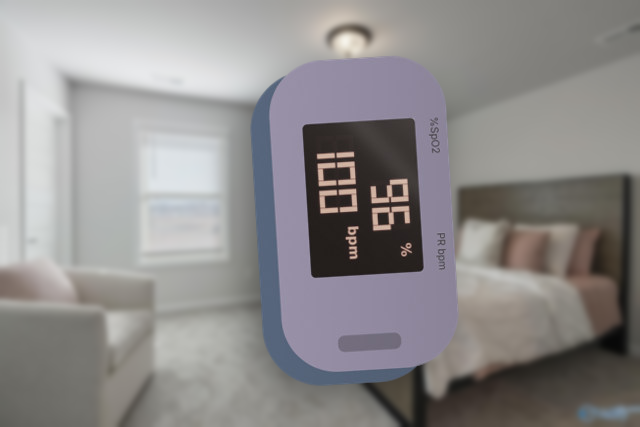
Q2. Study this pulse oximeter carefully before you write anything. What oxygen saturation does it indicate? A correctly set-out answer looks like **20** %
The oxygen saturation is **96** %
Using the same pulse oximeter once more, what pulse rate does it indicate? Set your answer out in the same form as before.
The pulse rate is **100** bpm
